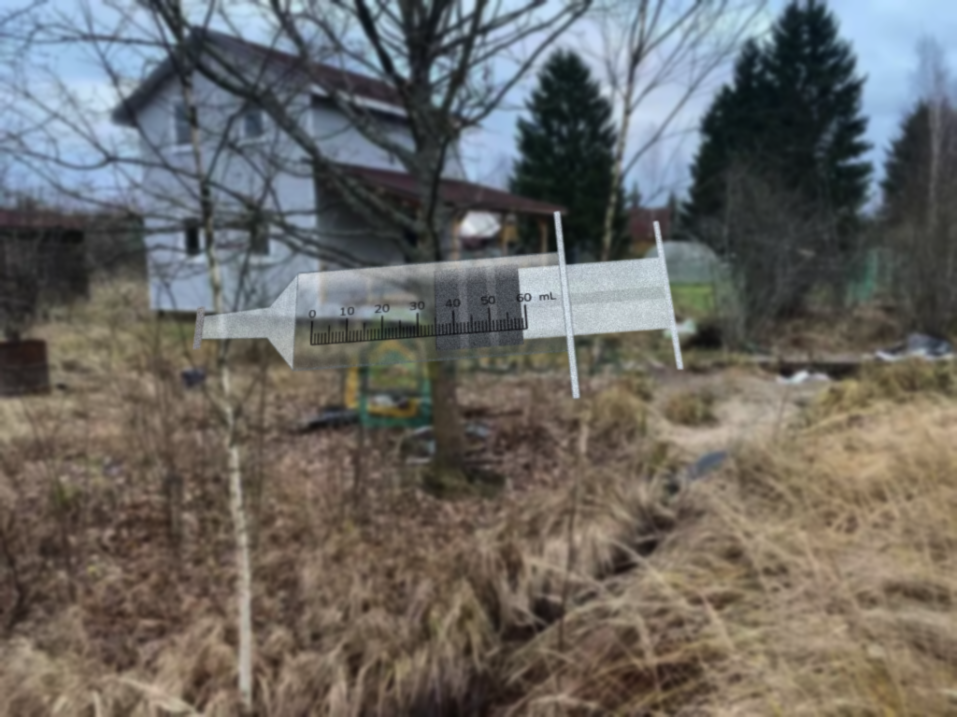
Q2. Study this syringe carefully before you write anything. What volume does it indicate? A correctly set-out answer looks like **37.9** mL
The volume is **35** mL
